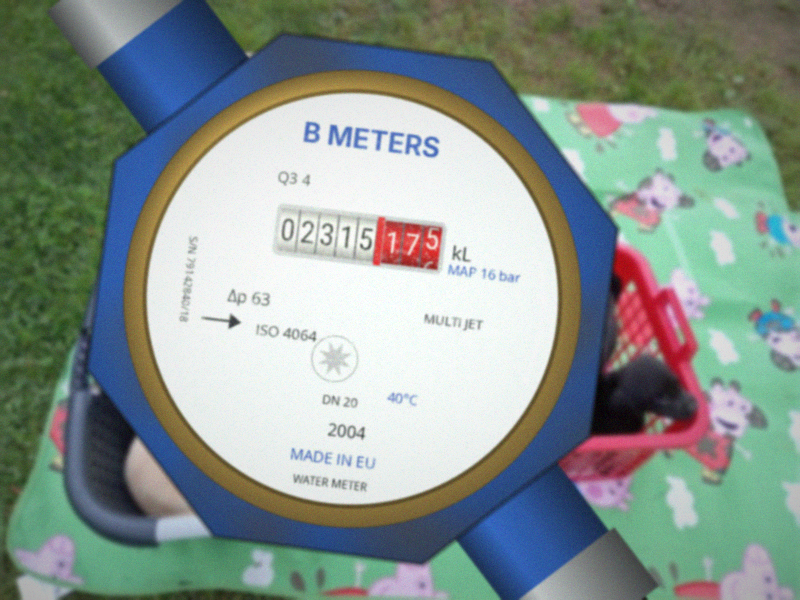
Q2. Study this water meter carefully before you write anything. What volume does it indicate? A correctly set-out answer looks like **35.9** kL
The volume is **2315.175** kL
